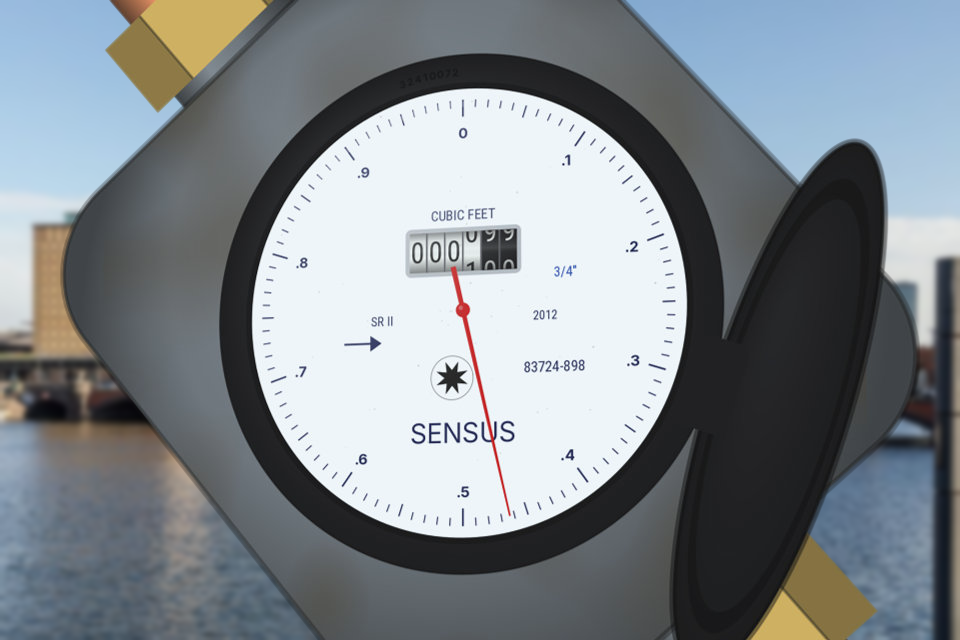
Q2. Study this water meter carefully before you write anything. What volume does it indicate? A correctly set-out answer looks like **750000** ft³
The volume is **99.46** ft³
